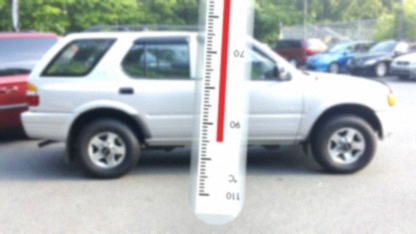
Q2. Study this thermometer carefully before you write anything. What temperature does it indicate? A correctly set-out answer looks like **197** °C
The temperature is **95** °C
